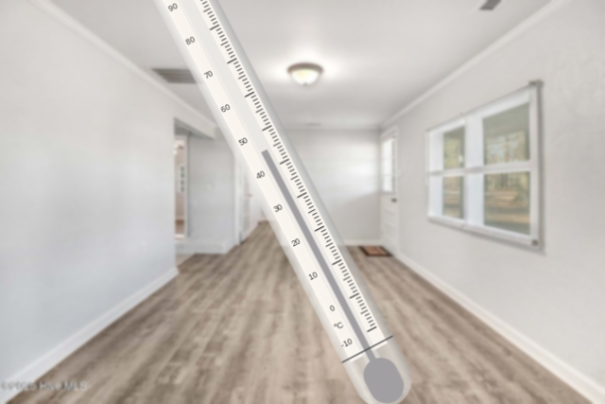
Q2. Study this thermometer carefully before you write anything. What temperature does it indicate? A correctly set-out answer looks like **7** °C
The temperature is **45** °C
